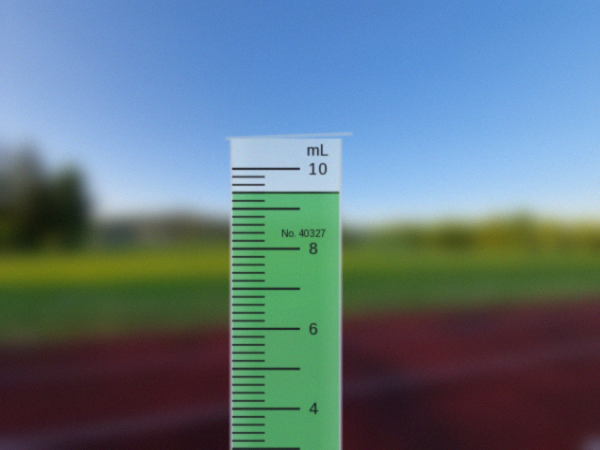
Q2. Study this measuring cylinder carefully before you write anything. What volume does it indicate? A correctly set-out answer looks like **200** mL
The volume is **9.4** mL
